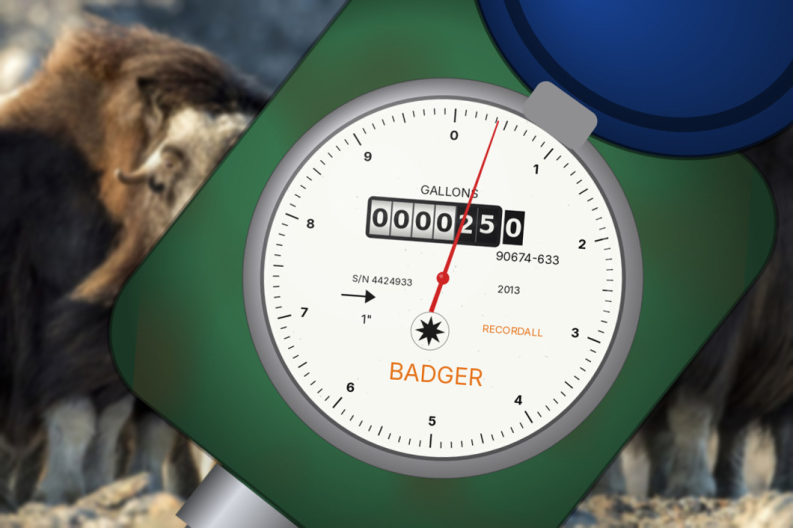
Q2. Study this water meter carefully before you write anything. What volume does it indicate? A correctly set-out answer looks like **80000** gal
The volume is **250.4** gal
